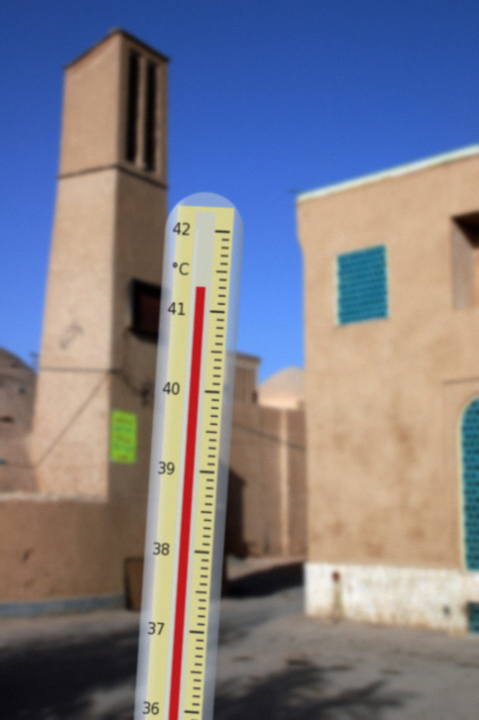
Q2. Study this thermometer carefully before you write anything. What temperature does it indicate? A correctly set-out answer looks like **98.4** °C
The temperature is **41.3** °C
